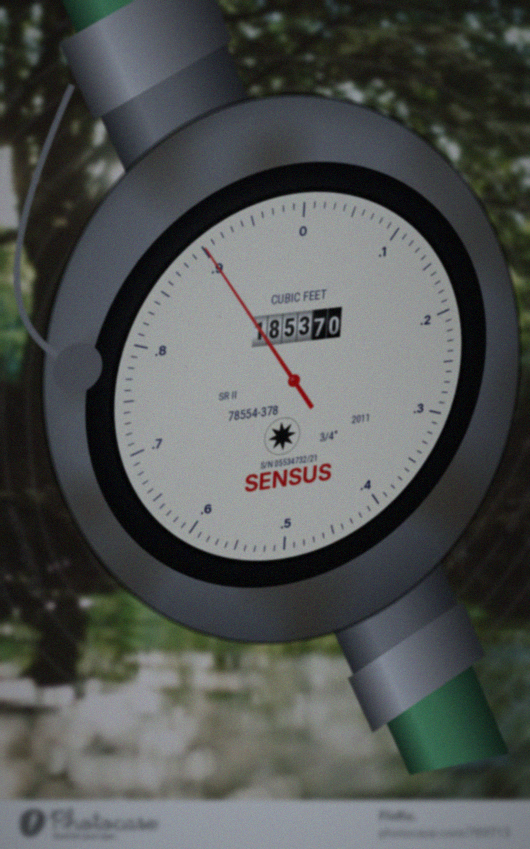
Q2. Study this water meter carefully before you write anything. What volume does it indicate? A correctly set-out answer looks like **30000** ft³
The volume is **185369.90** ft³
